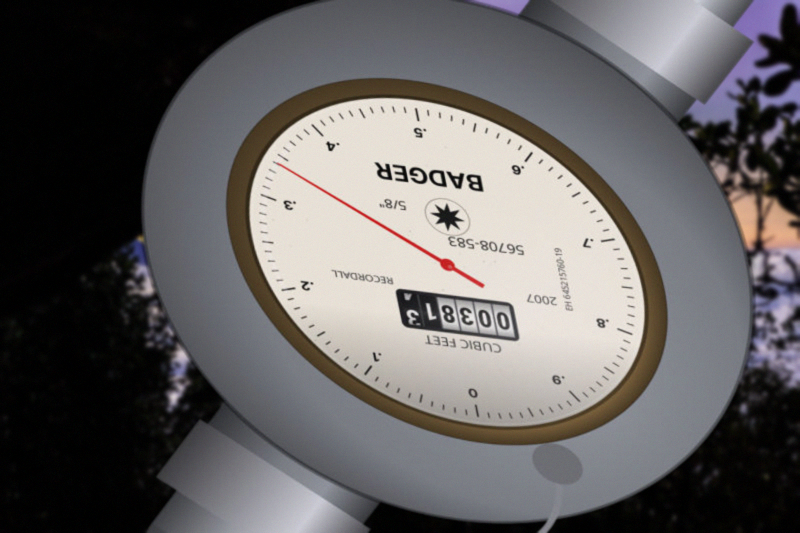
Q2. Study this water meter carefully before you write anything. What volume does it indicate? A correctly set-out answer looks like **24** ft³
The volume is **3813.34** ft³
